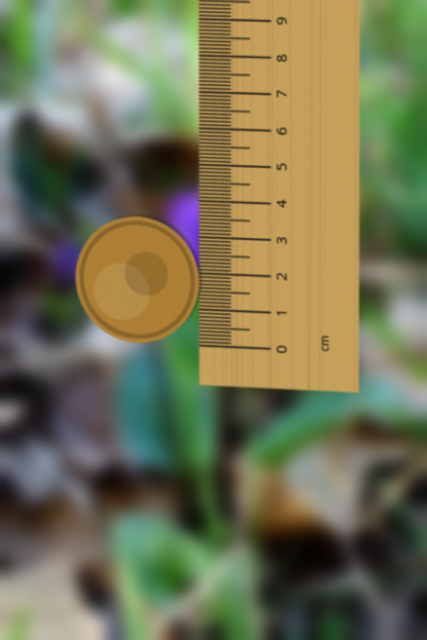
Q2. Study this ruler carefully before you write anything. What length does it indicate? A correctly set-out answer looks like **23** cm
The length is **3.5** cm
